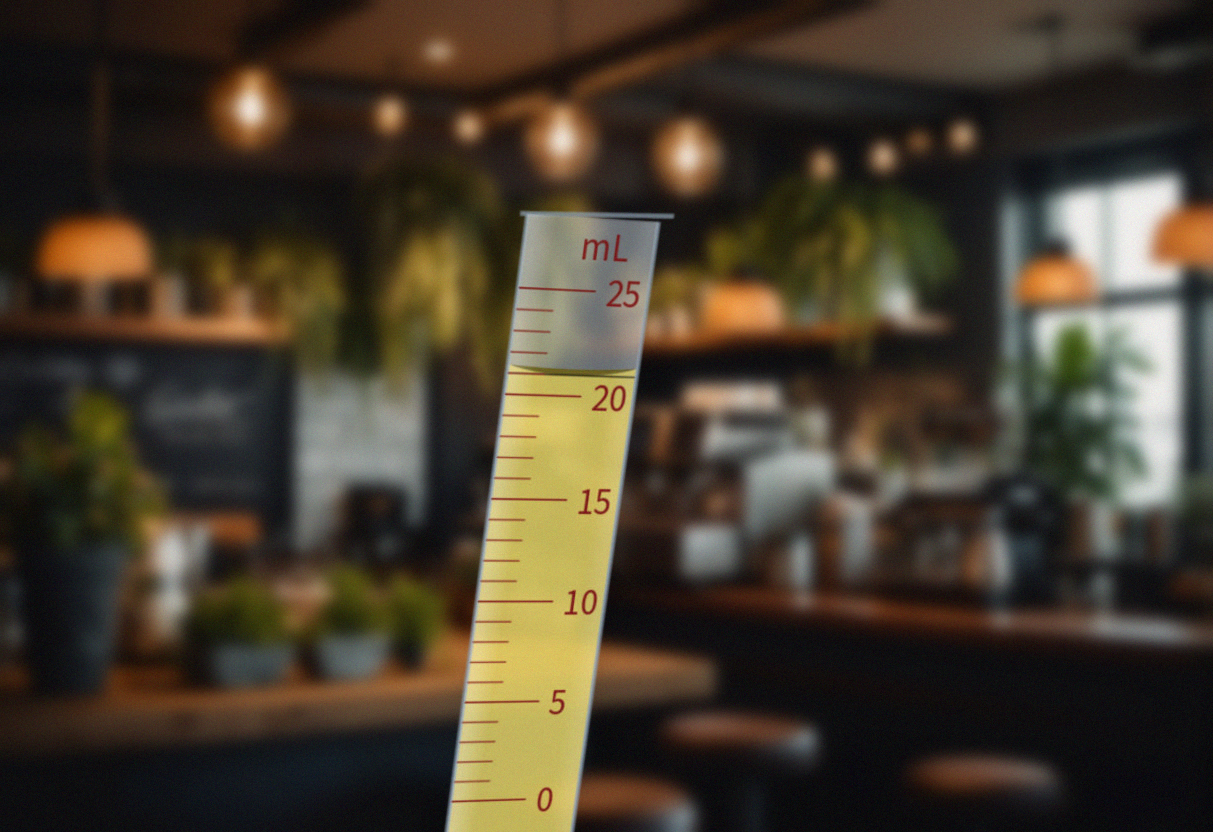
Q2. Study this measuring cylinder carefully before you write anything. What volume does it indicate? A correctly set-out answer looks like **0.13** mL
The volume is **21** mL
